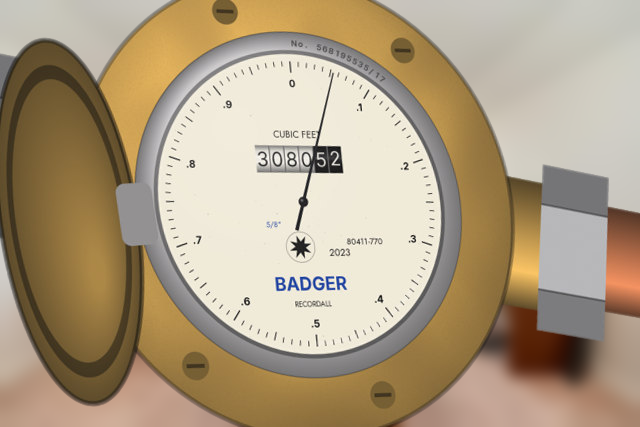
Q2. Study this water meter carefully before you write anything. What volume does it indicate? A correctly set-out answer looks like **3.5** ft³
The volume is **308052.05** ft³
